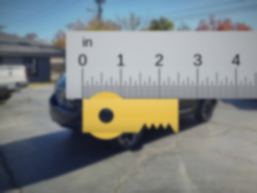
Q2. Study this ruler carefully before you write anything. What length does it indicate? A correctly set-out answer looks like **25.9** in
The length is **2.5** in
